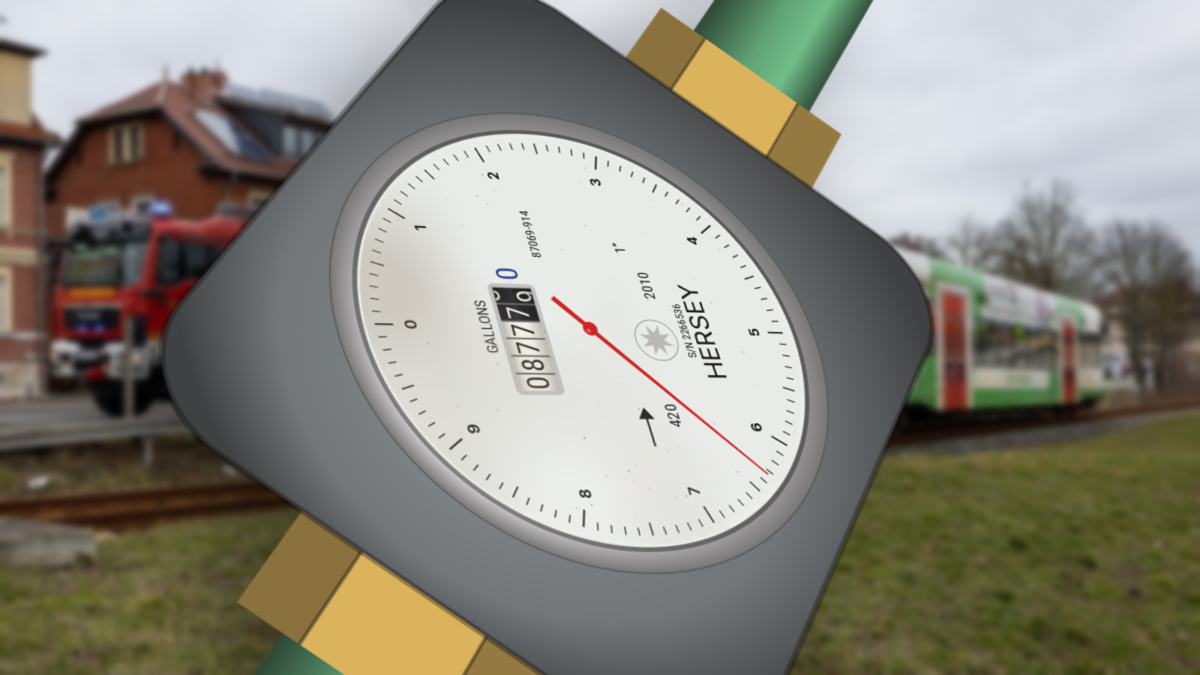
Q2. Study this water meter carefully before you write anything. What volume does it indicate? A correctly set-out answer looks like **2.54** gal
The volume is **877786.3** gal
